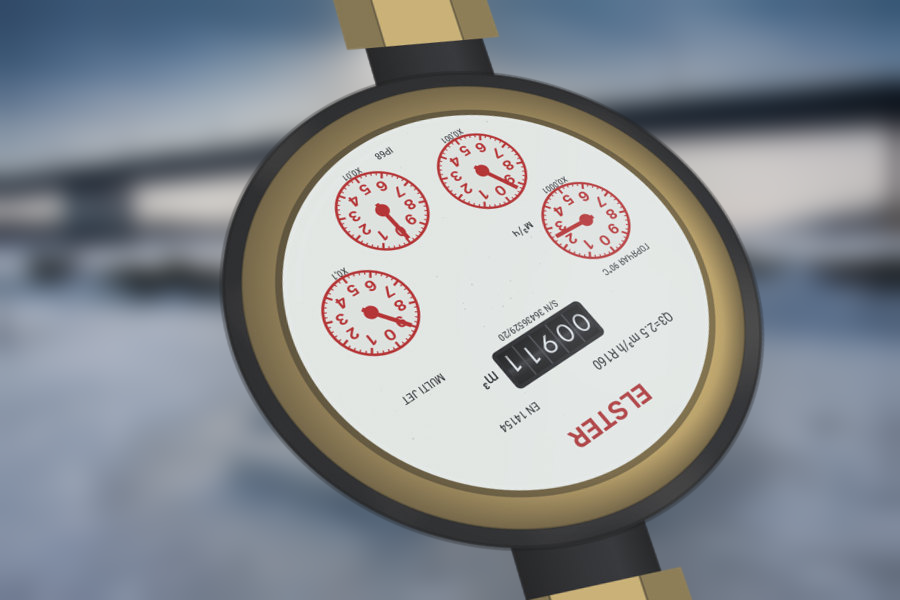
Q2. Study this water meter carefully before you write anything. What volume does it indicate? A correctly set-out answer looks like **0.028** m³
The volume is **910.8992** m³
